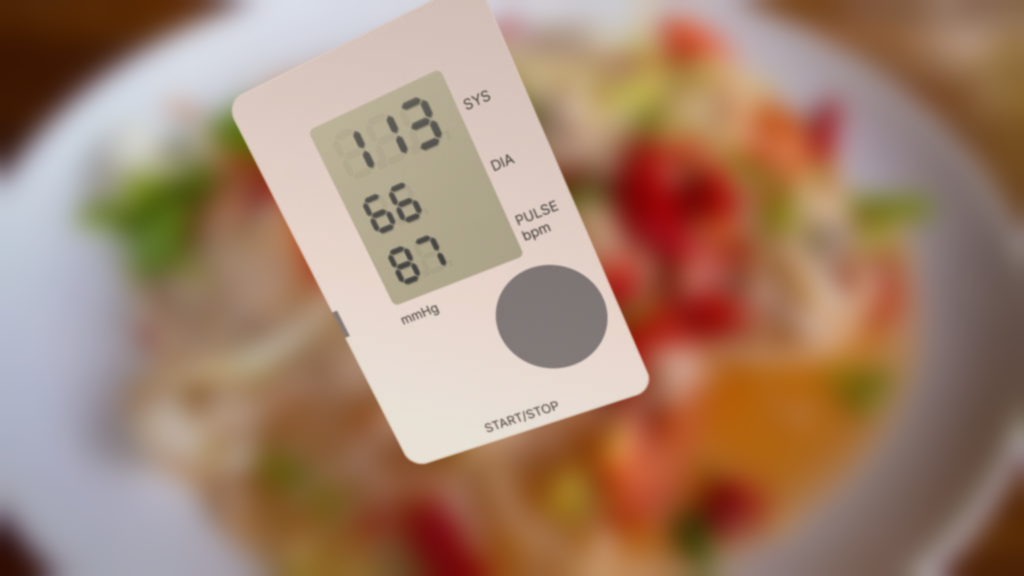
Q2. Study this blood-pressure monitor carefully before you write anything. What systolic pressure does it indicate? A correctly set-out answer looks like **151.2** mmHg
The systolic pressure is **113** mmHg
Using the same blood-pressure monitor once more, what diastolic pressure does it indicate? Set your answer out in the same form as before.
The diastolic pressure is **66** mmHg
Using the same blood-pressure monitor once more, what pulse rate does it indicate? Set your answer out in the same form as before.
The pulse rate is **87** bpm
